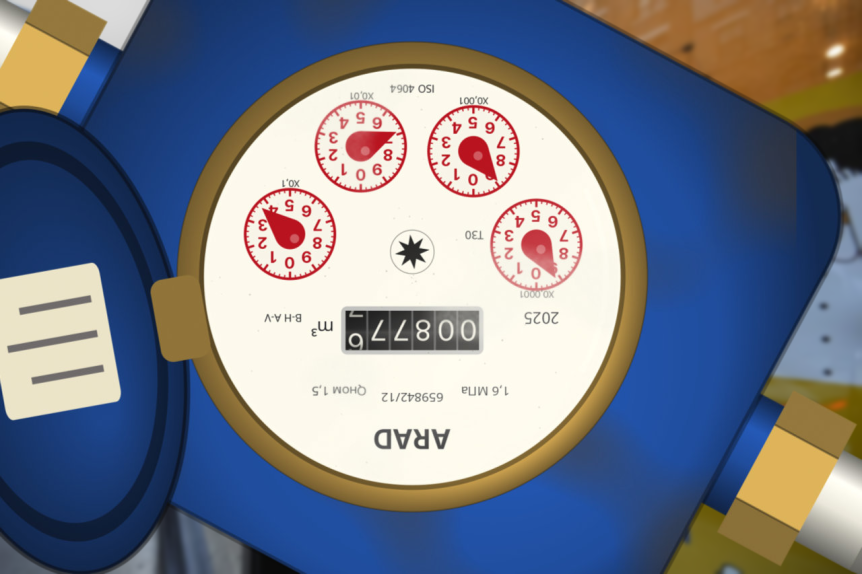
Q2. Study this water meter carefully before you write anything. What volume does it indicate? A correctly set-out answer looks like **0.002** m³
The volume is **8776.3689** m³
